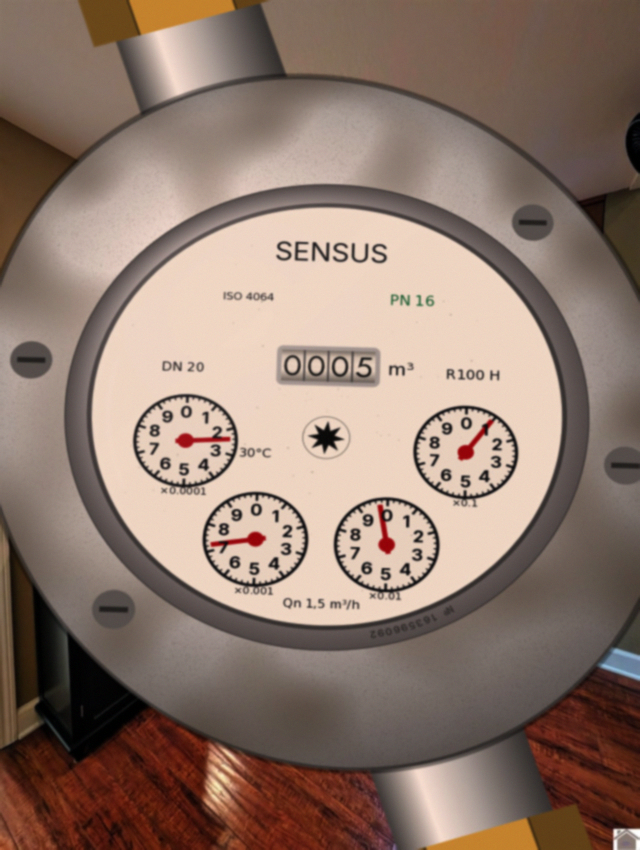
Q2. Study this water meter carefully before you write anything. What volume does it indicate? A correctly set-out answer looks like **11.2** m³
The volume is **5.0972** m³
